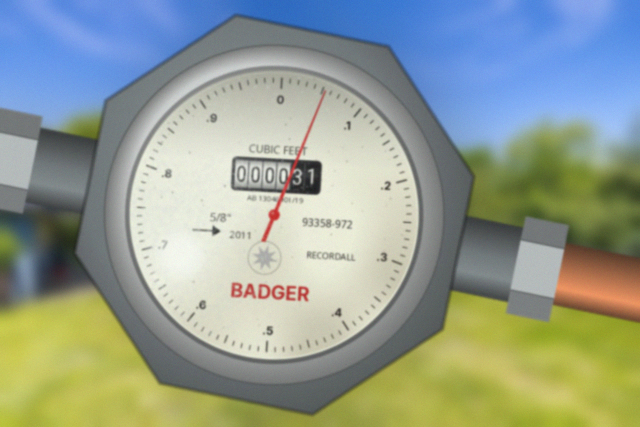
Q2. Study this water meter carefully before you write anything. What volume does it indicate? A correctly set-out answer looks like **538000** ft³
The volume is **31.05** ft³
